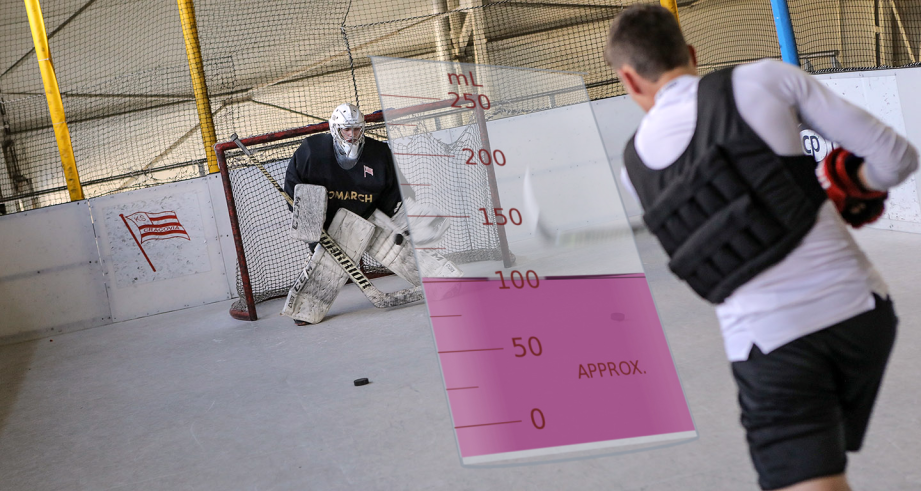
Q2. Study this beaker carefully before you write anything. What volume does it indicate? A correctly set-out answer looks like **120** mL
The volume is **100** mL
